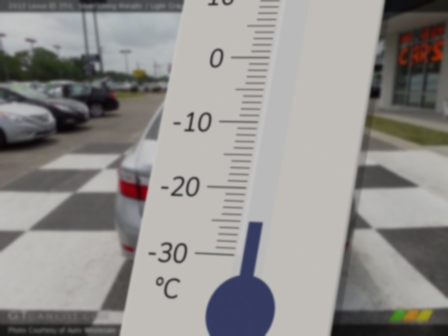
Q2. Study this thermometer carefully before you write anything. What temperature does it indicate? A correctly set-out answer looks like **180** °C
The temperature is **-25** °C
